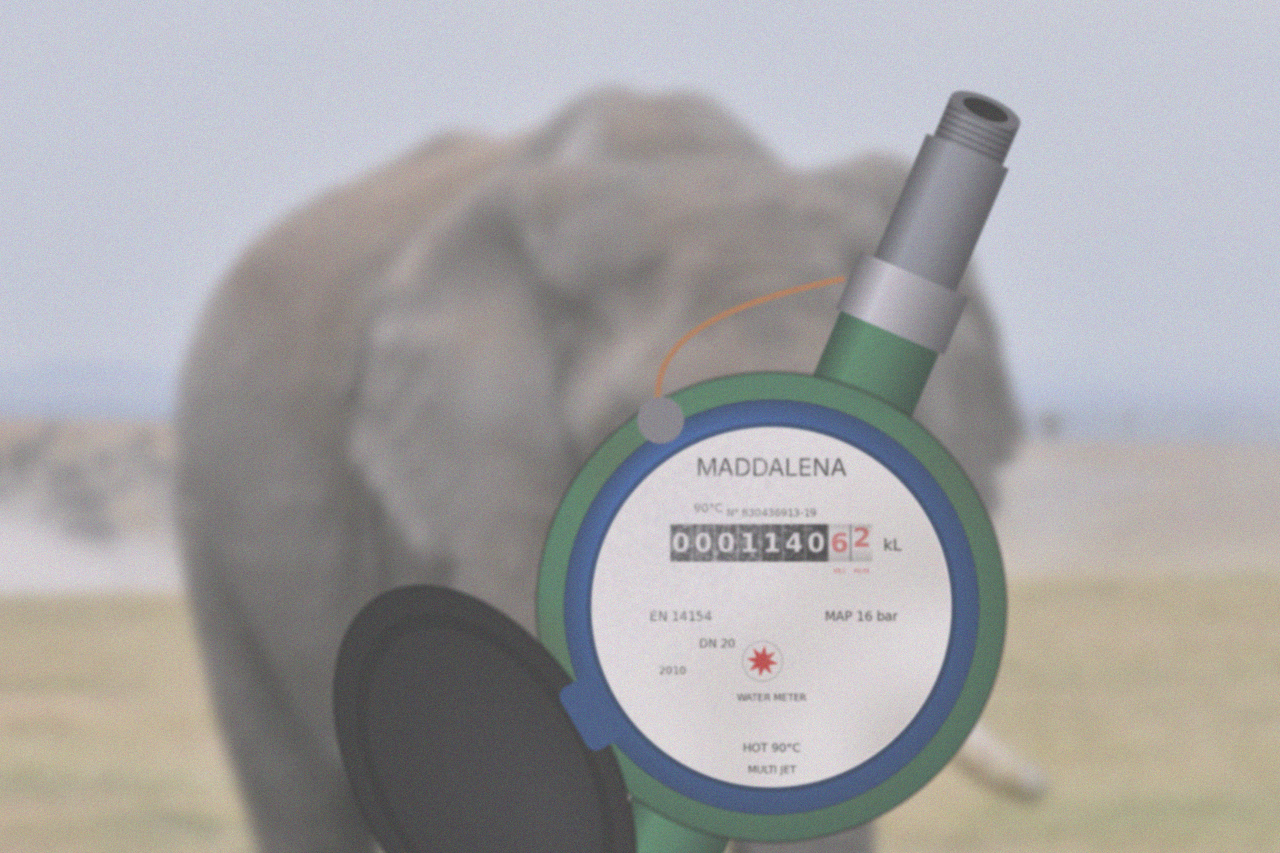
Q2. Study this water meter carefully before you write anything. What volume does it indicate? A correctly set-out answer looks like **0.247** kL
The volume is **1140.62** kL
